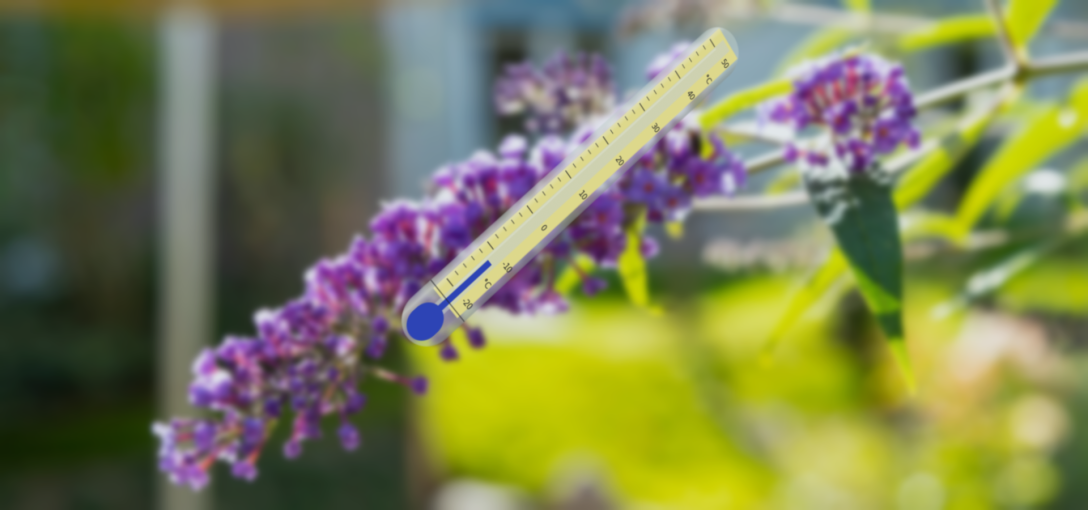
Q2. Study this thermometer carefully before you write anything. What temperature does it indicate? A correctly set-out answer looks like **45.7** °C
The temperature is **-12** °C
